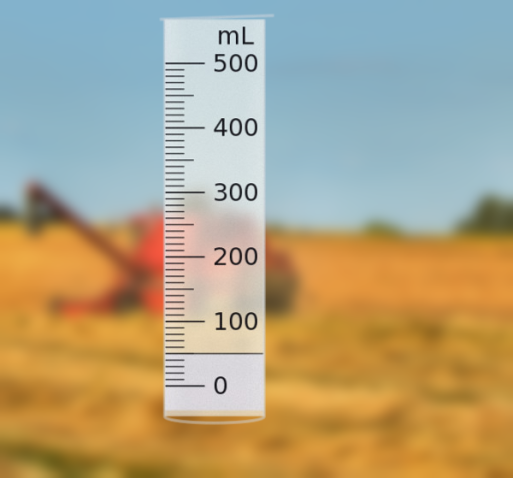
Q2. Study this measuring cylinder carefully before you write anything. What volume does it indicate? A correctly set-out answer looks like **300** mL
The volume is **50** mL
